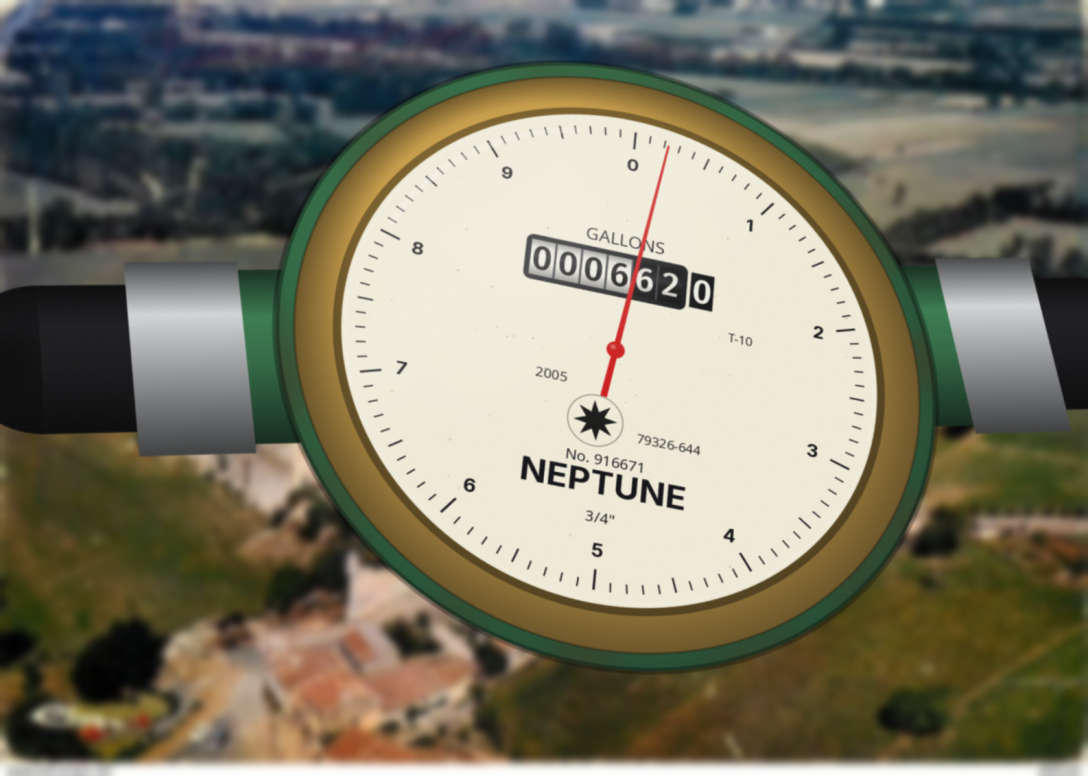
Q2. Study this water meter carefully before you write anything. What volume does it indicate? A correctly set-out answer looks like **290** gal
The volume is **6620.2** gal
